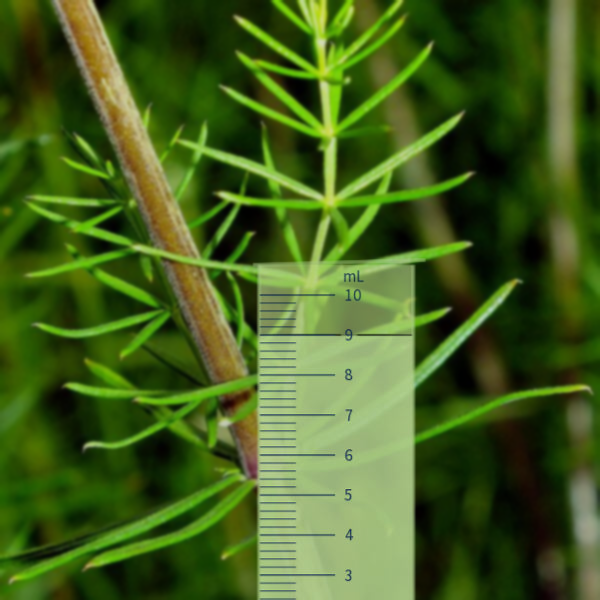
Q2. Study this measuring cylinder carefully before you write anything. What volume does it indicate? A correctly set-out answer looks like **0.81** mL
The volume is **9** mL
